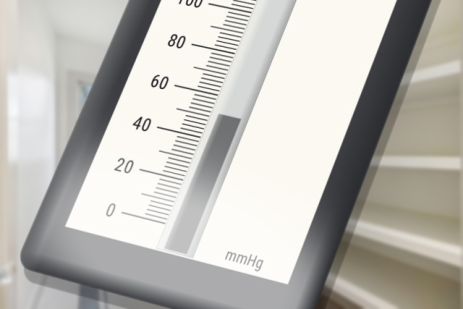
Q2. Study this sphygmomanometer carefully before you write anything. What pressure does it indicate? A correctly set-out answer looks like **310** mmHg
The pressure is **52** mmHg
